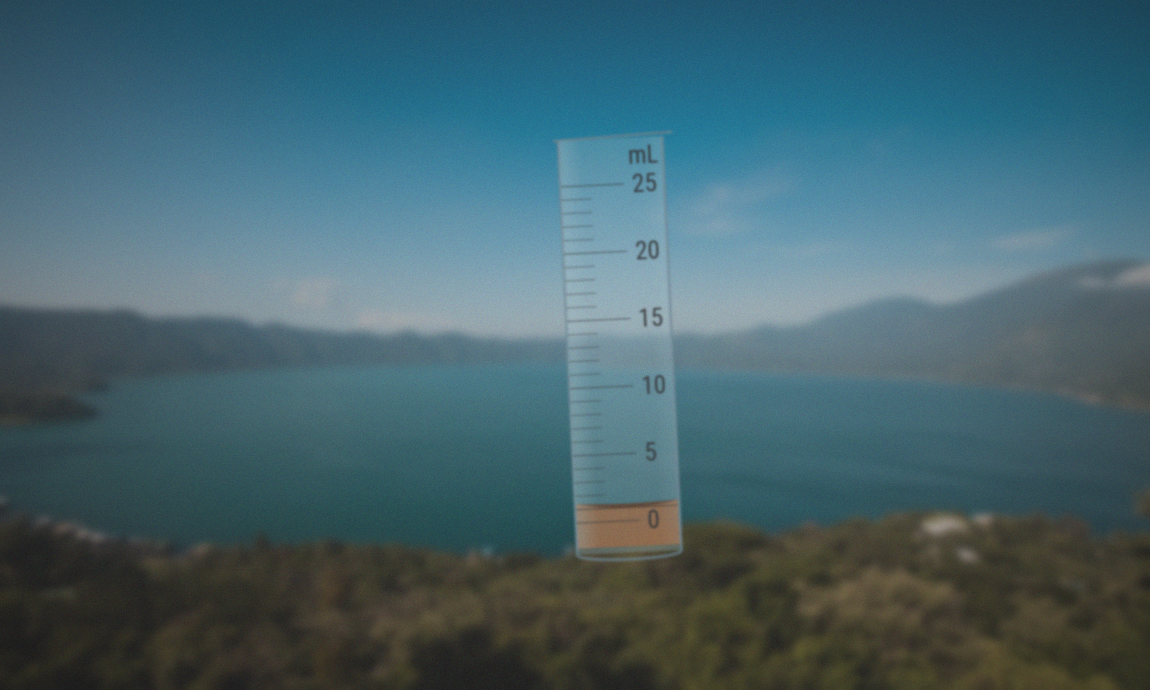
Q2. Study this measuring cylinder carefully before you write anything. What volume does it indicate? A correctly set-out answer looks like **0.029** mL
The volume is **1** mL
